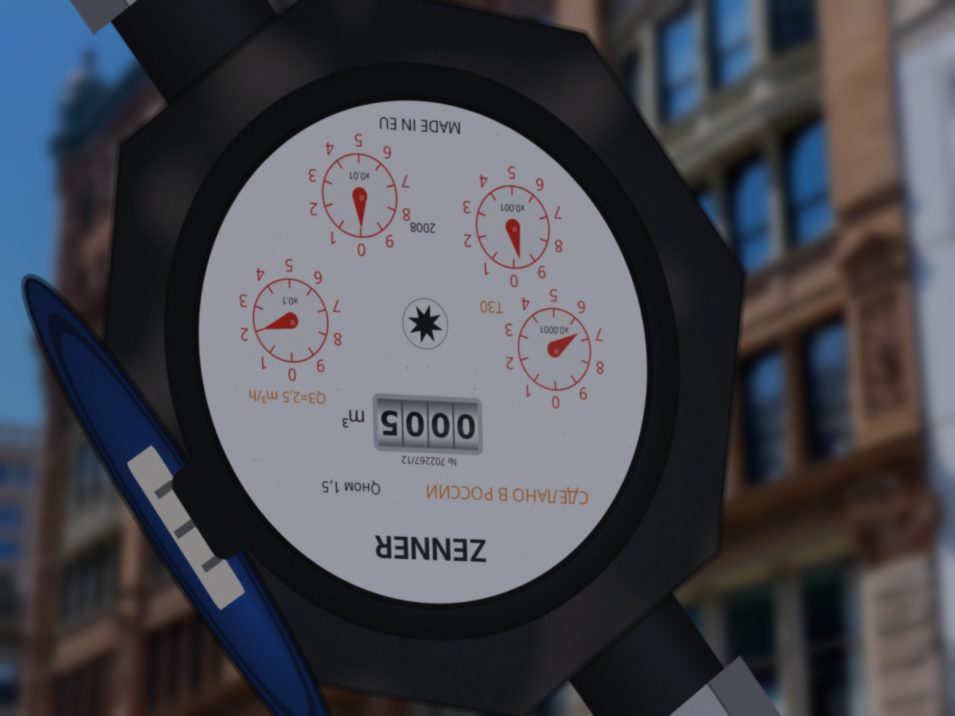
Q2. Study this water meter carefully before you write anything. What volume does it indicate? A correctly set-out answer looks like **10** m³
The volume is **5.1996** m³
